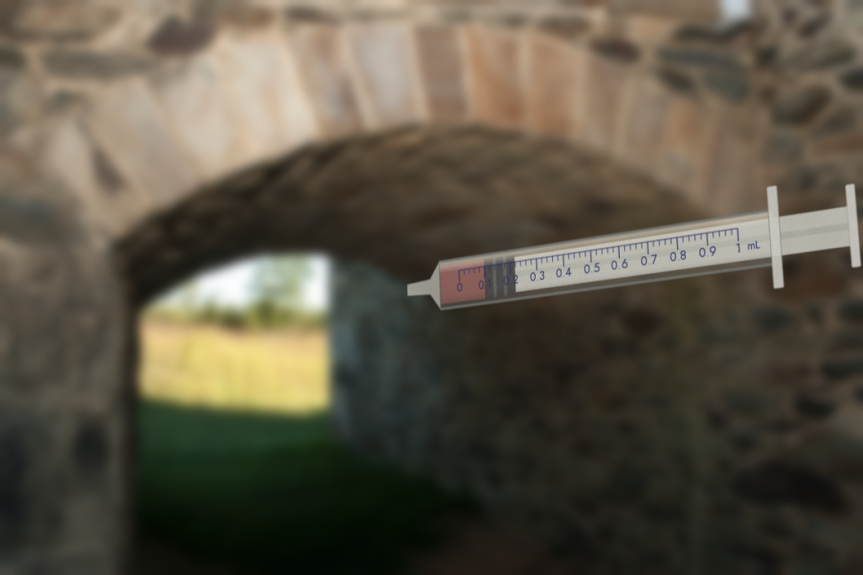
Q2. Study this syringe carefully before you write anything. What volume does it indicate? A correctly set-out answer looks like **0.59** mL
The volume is **0.1** mL
